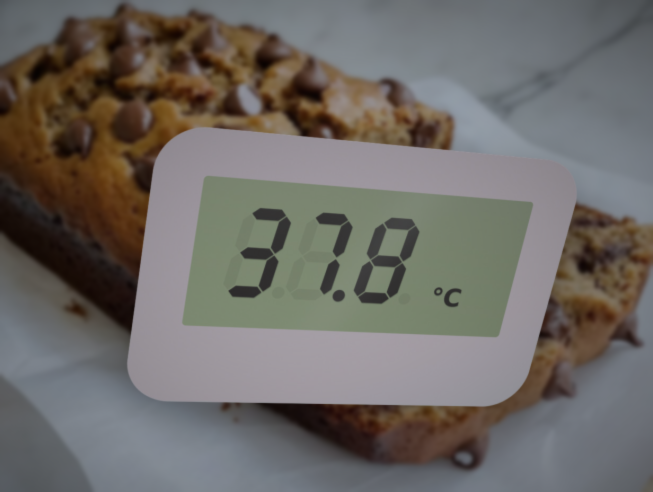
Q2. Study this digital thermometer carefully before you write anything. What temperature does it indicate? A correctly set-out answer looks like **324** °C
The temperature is **37.8** °C
